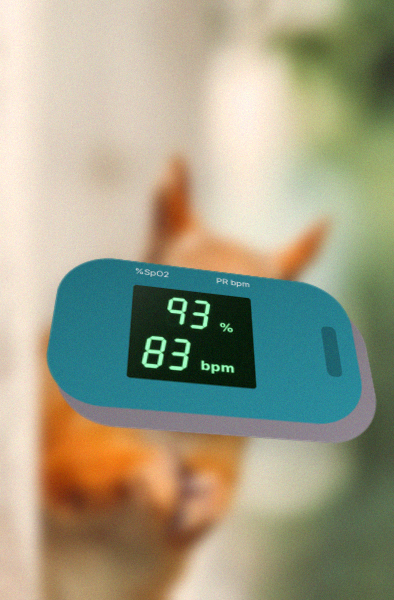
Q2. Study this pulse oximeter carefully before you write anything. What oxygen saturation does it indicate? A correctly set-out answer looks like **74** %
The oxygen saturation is **93** %
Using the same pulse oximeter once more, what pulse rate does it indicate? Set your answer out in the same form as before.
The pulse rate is **83** bpm
